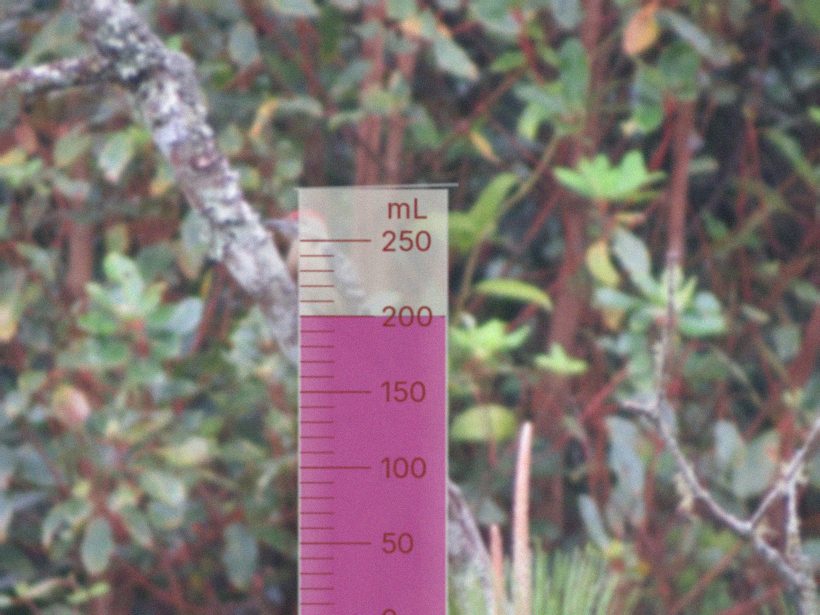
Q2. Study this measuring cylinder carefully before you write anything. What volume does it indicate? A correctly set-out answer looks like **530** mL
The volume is **200** mL
